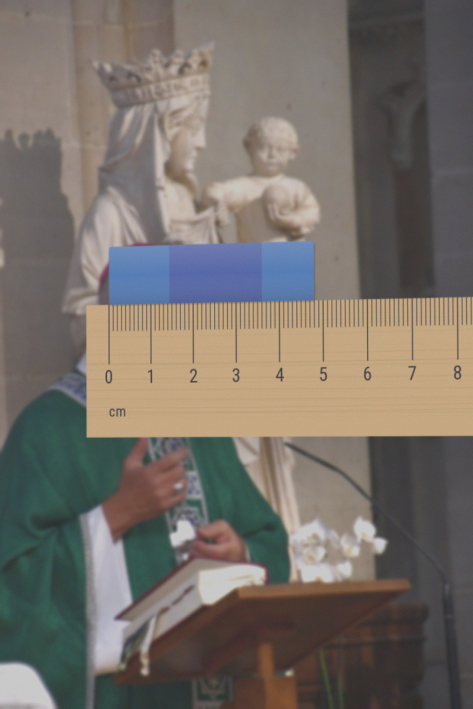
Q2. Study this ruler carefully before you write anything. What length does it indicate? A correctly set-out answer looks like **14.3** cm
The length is **4.8** cm
